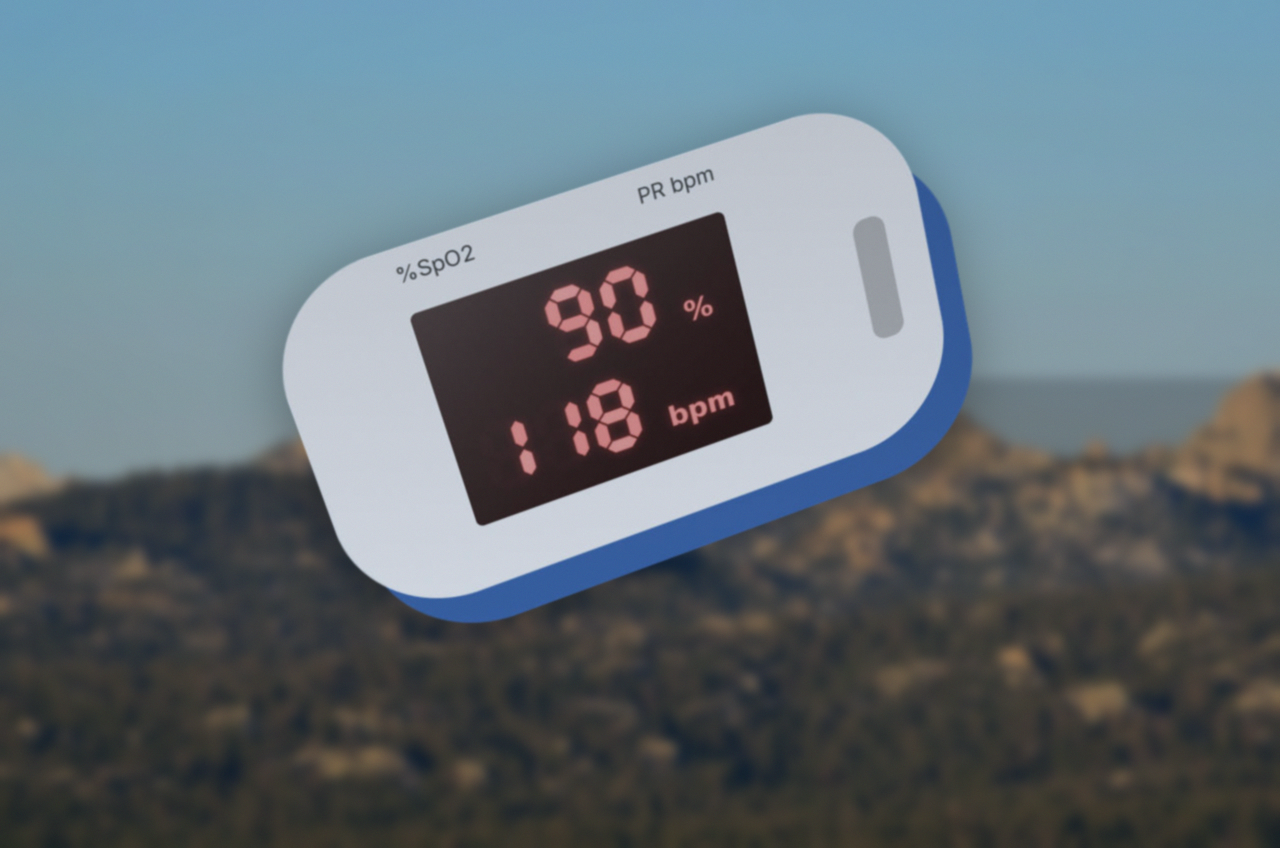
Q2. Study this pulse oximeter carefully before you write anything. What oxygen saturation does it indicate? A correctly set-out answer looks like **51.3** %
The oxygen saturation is **90** %
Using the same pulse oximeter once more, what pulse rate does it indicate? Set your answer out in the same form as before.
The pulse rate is **118** bpm
